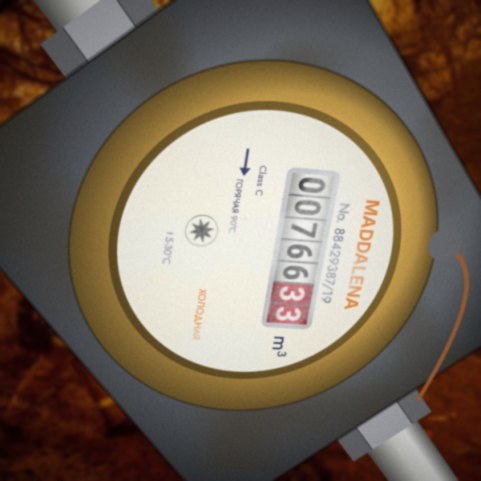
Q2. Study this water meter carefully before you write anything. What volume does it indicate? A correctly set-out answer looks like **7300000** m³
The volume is **766.33** m³
